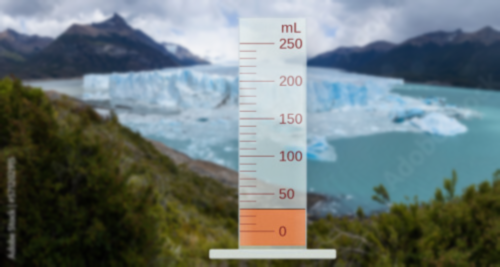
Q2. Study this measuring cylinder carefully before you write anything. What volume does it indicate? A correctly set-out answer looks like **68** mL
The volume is **30** mL
